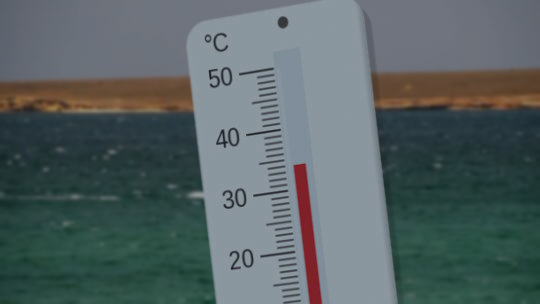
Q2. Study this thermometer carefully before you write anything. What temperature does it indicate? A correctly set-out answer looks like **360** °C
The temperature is **34** °C
